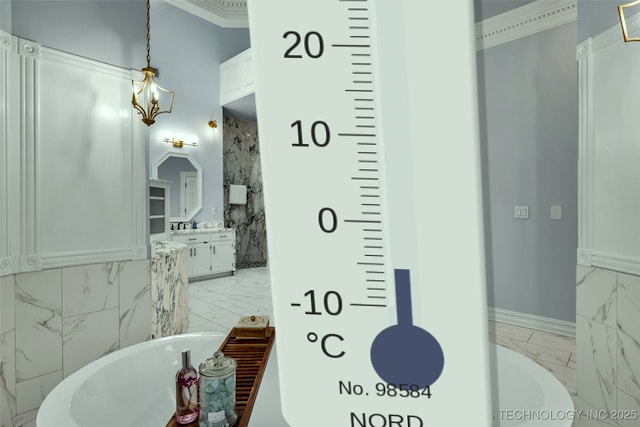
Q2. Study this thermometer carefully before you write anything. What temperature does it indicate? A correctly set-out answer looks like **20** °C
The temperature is **-5.5** °C
